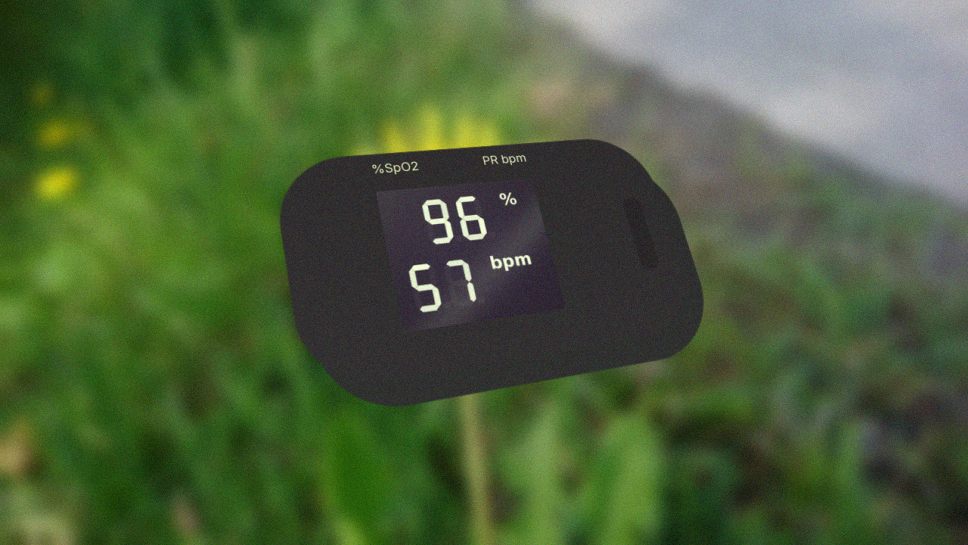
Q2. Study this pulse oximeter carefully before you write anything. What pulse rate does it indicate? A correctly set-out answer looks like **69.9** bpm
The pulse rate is **57** bpm
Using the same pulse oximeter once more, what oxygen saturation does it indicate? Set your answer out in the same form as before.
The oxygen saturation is **96** %
